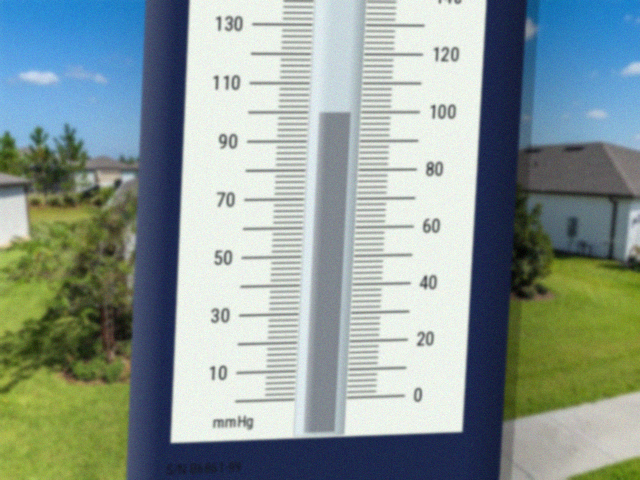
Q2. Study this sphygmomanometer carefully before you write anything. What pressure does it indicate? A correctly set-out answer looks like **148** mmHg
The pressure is **100** mmHg
